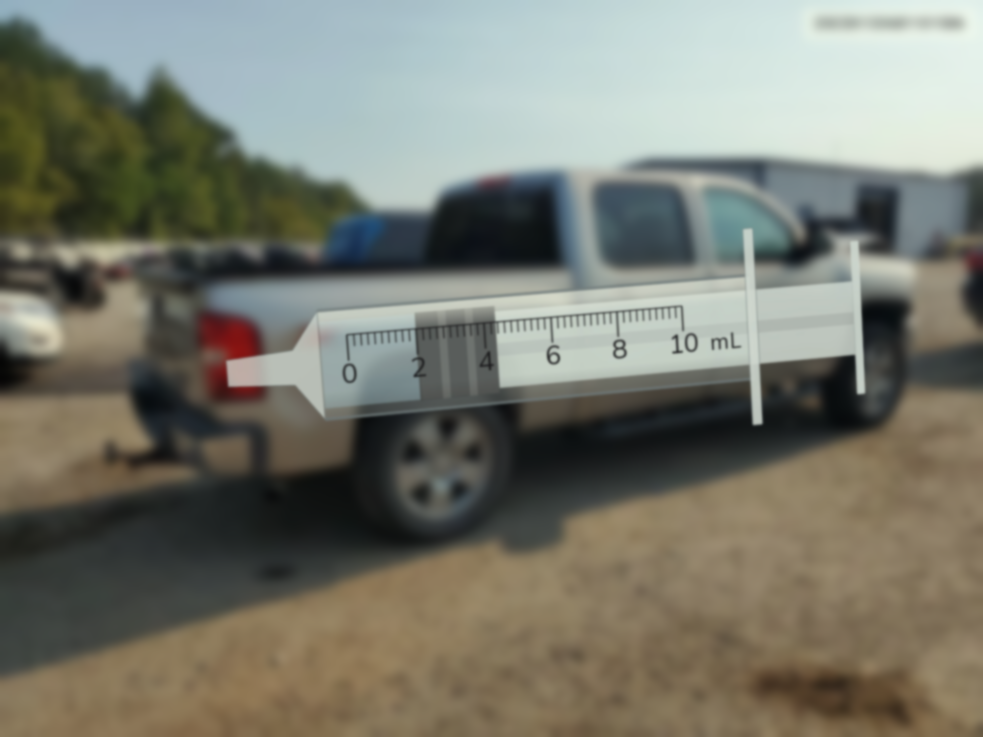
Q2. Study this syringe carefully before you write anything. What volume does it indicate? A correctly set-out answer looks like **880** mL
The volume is **2** mL
